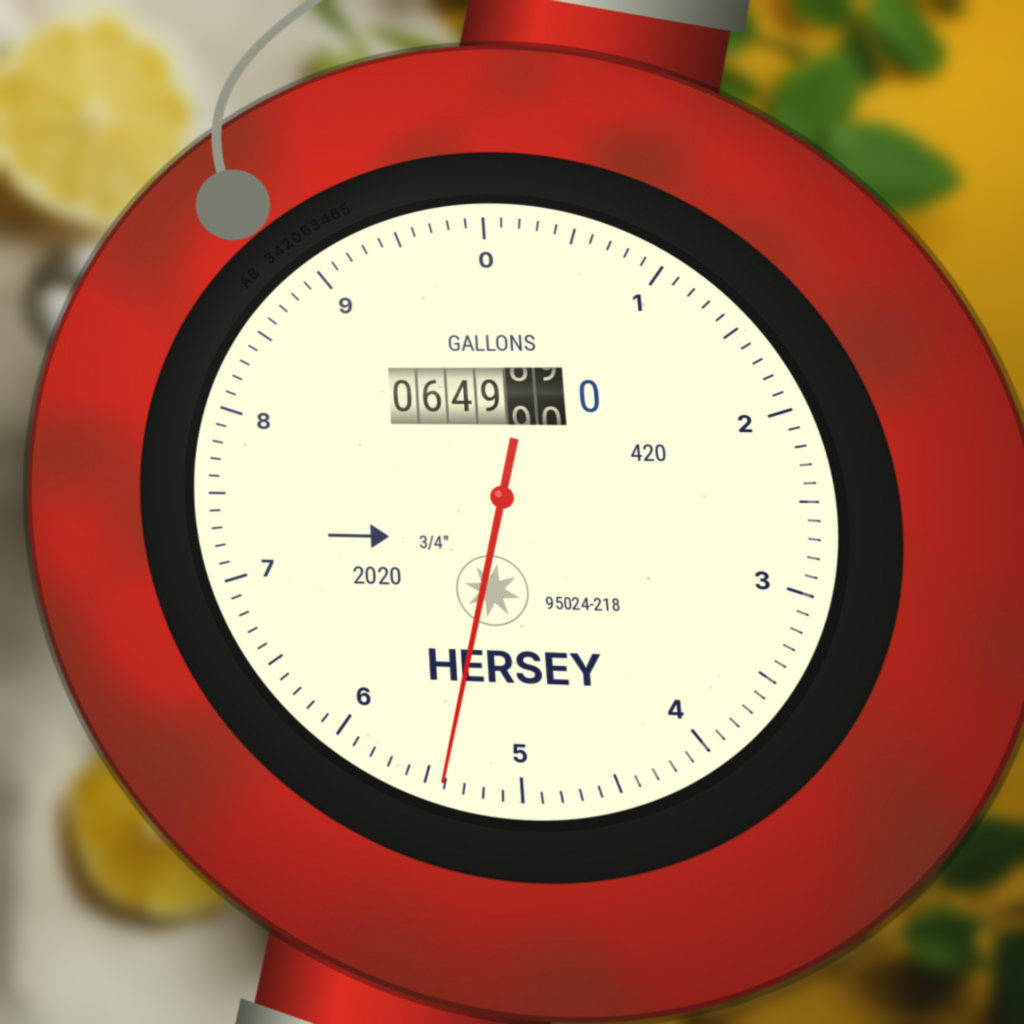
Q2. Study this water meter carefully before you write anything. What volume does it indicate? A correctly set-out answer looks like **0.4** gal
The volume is **649895.4** gal
